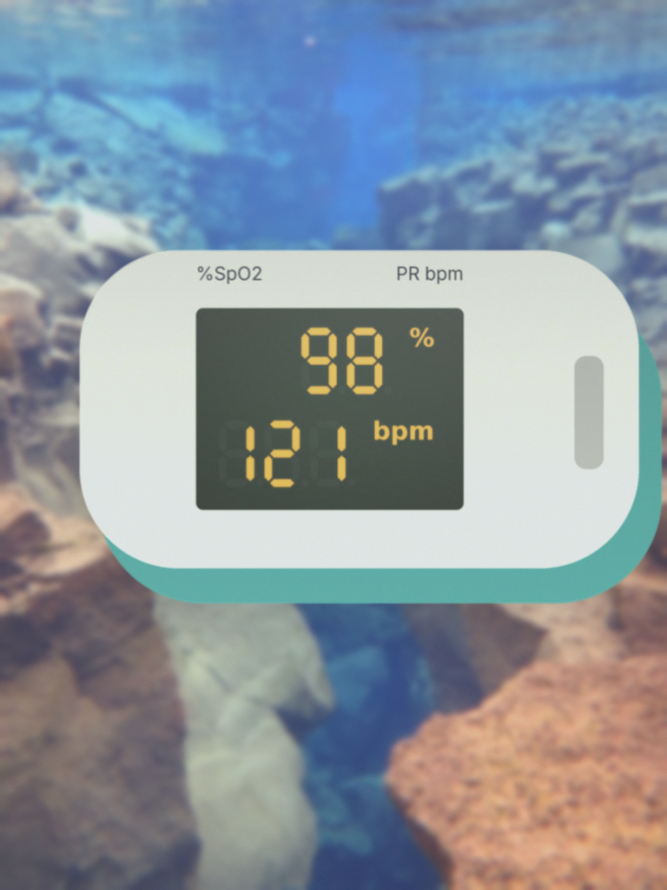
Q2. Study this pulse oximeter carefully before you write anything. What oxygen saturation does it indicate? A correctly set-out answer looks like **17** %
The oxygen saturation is **98** %
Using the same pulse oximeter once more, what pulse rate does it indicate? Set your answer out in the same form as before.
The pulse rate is **121** bpm
